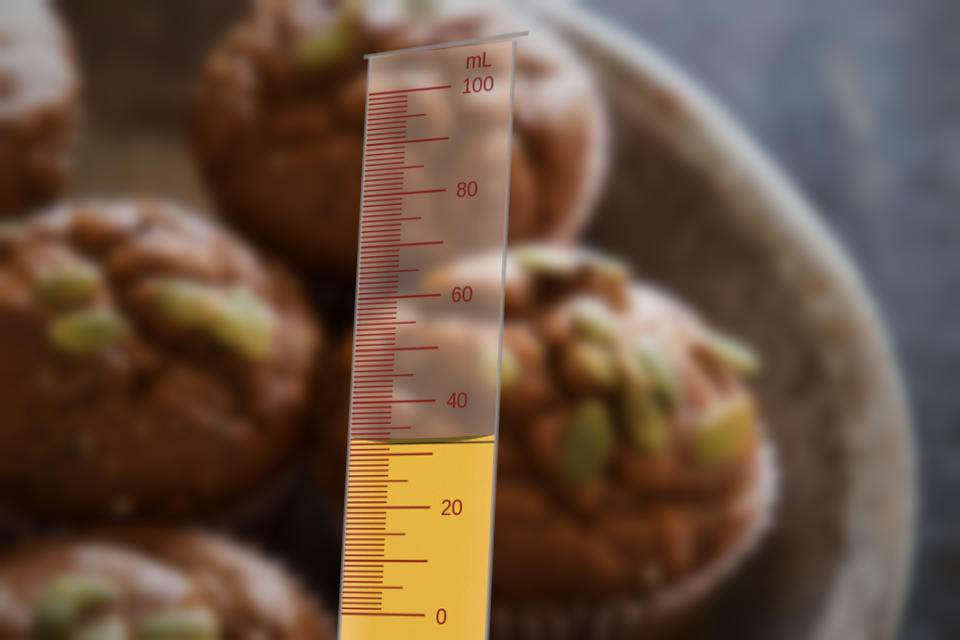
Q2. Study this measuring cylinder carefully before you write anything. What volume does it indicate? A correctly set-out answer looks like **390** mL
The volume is **32** mL
